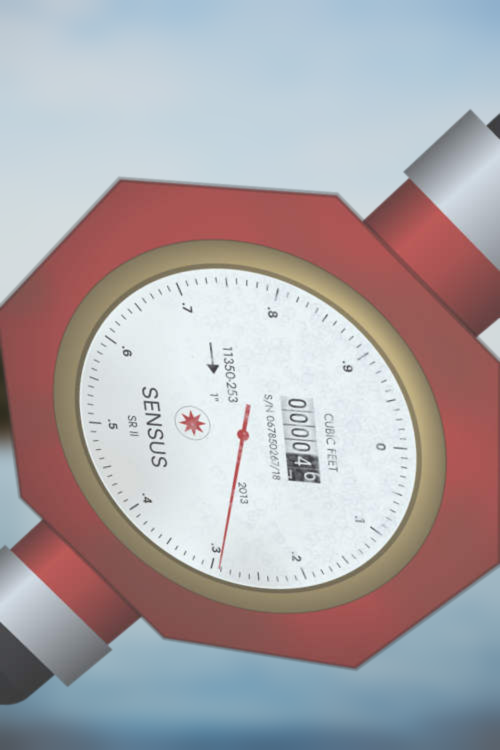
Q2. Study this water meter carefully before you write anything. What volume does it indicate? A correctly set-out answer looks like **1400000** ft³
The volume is **46.29** ft³
